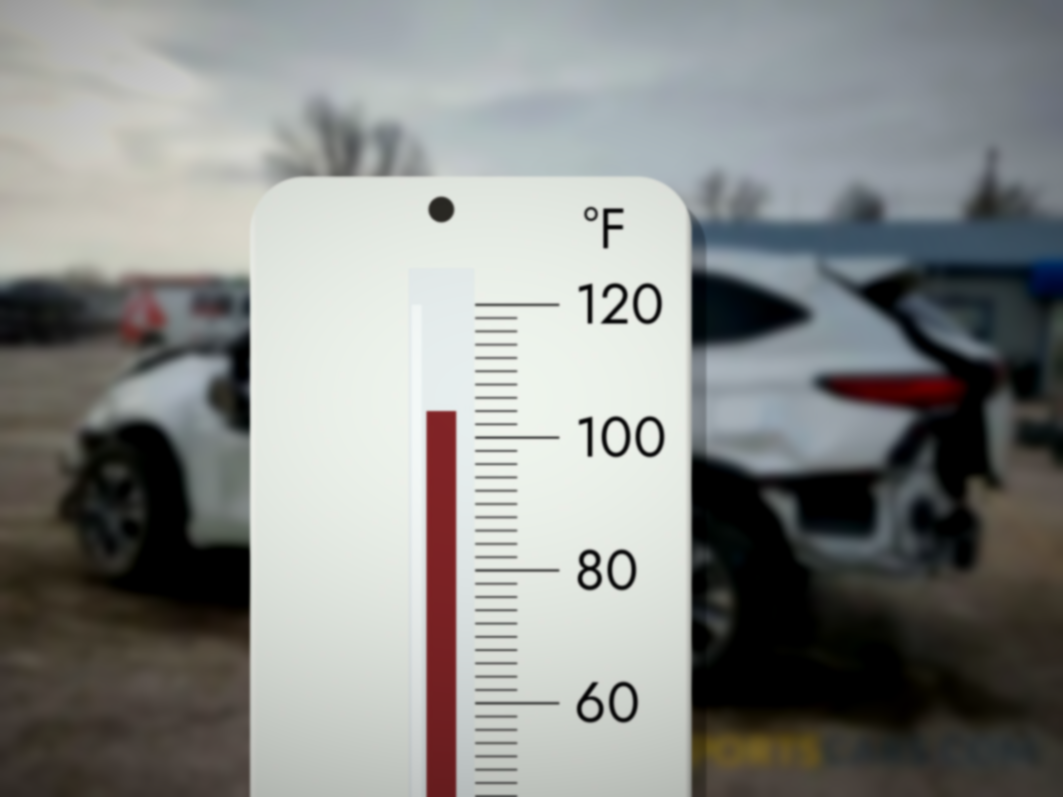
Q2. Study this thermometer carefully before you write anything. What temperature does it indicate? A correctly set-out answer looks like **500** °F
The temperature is **104** °F
